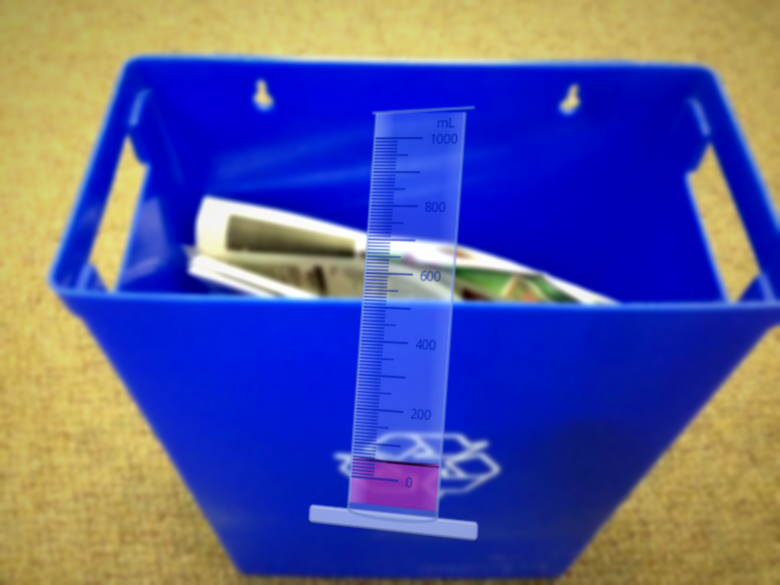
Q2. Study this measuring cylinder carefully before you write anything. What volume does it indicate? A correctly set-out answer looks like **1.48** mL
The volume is **50** mL
